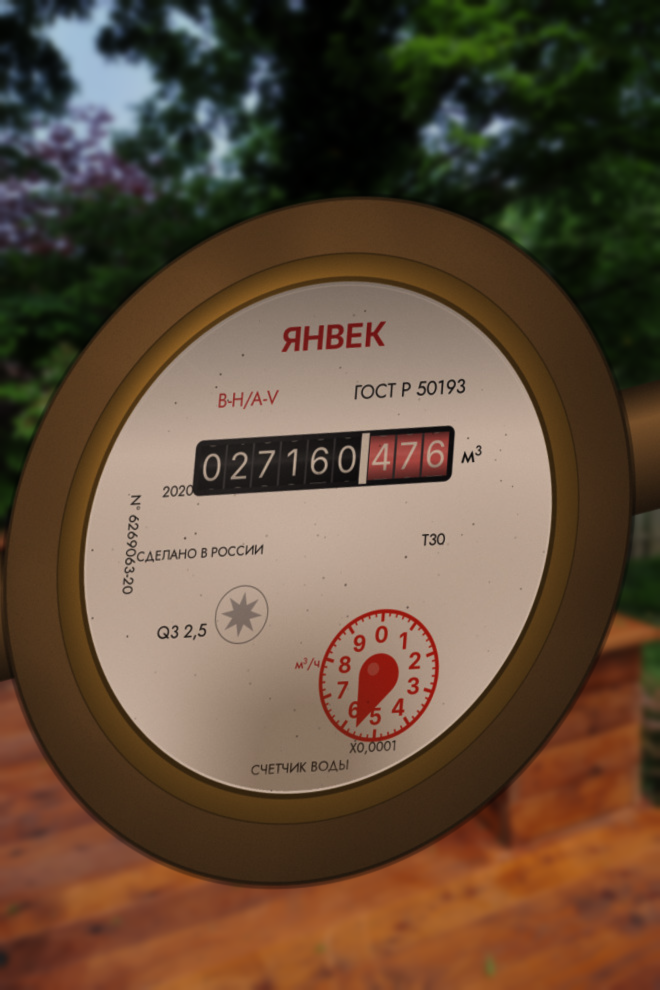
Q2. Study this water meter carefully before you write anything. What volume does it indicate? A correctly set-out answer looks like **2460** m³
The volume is **27160.4765** m³
